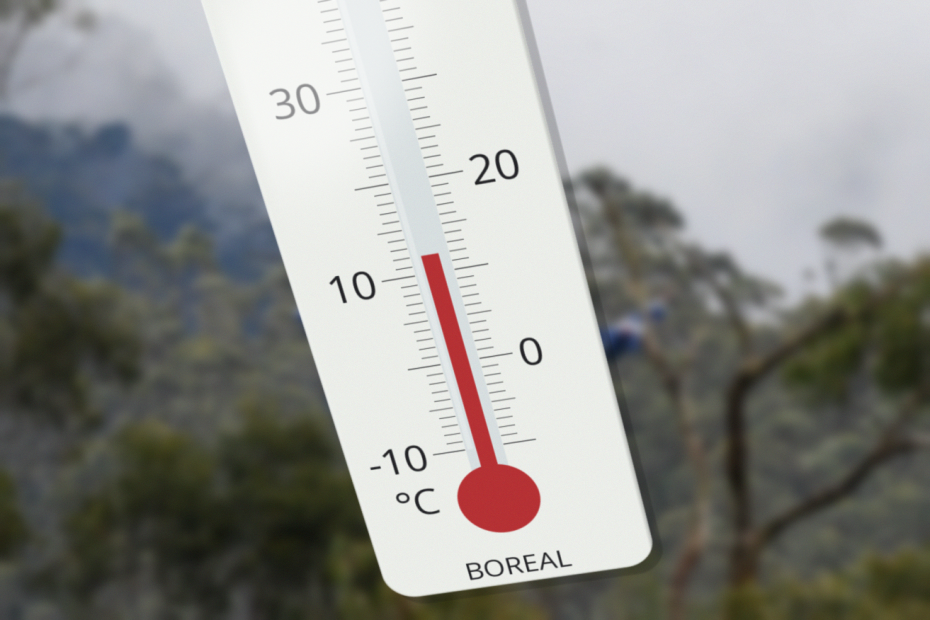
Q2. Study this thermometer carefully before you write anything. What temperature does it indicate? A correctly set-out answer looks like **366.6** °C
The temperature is **12** °C
